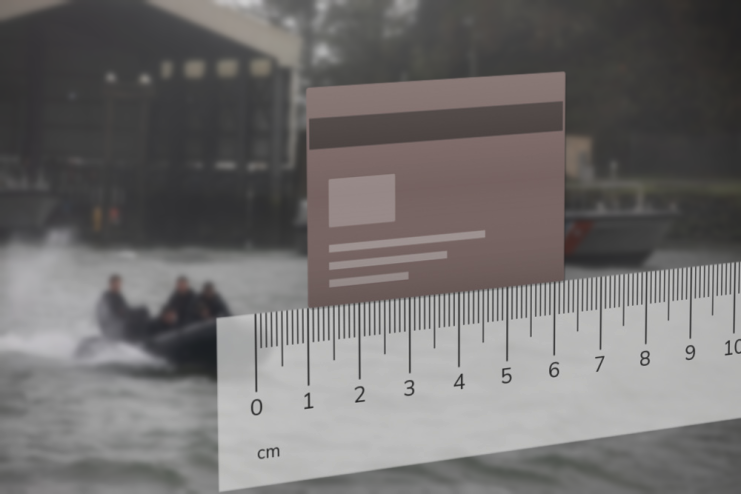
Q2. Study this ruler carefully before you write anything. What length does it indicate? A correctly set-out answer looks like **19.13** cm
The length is **5.2** cm
